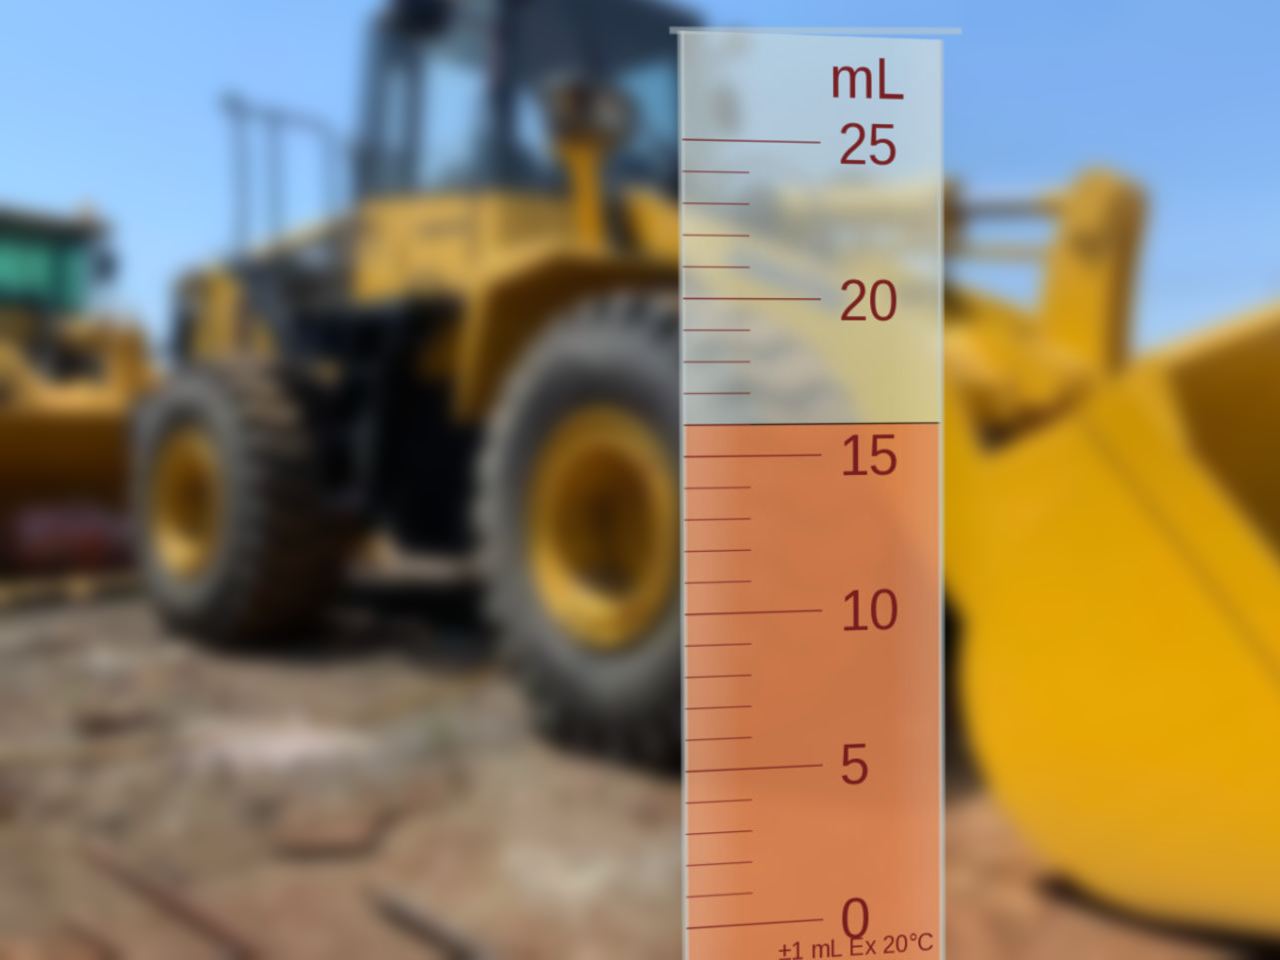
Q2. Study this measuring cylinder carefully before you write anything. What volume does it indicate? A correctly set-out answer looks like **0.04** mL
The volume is **16** mL
